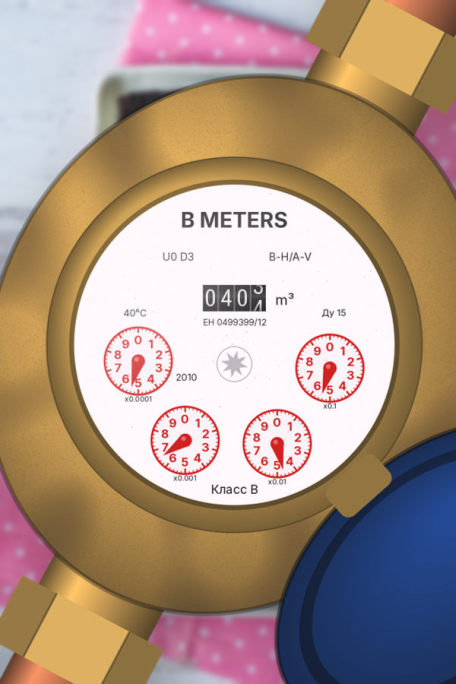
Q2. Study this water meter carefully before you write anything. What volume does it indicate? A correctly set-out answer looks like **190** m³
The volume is **403.5465** m³
